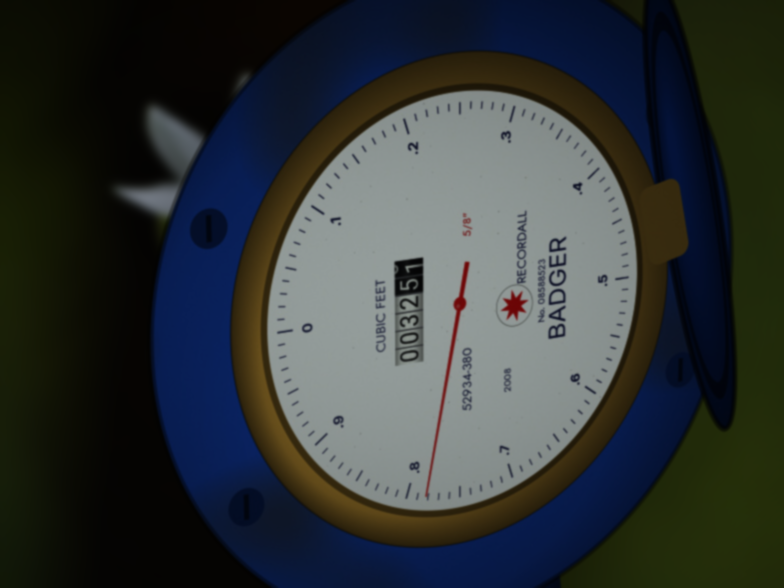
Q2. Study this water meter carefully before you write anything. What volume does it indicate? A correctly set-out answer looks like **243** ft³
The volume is **3250.78** ft³
